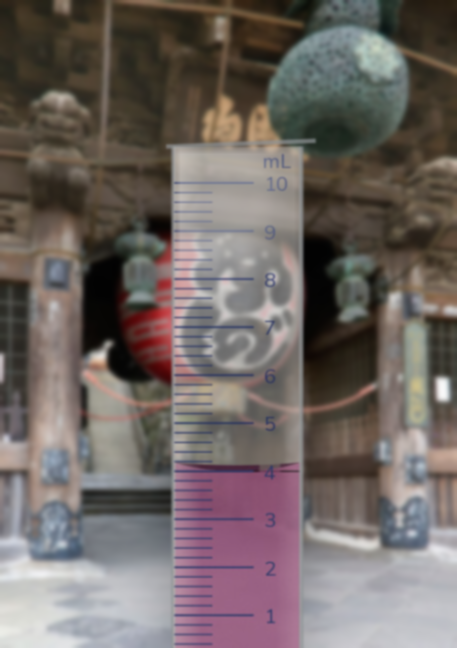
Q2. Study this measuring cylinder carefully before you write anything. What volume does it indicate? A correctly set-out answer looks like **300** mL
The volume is **4** mL
